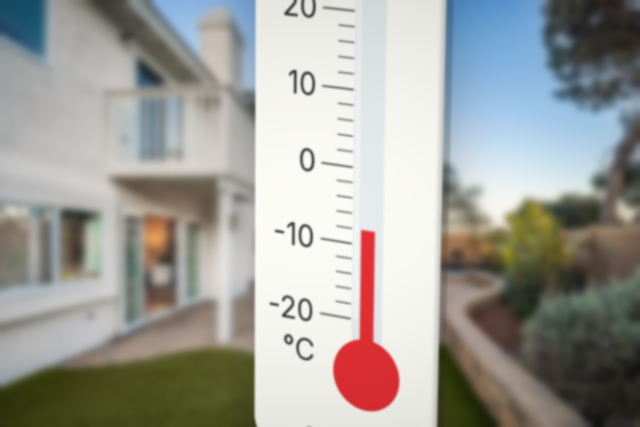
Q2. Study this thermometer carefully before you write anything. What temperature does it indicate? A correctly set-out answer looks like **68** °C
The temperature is **-8** °C
